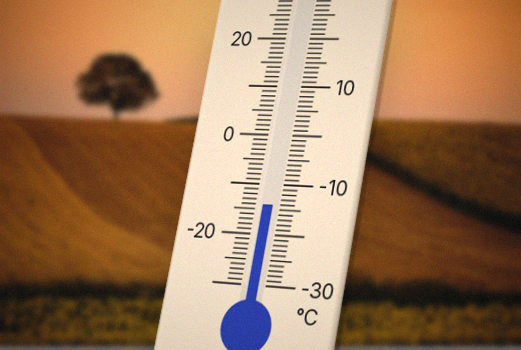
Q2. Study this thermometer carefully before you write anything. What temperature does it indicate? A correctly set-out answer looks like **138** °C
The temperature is **-14** °C
